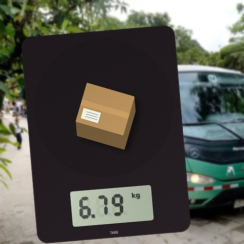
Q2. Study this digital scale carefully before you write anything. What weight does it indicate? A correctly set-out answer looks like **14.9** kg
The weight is **6.79** kg
